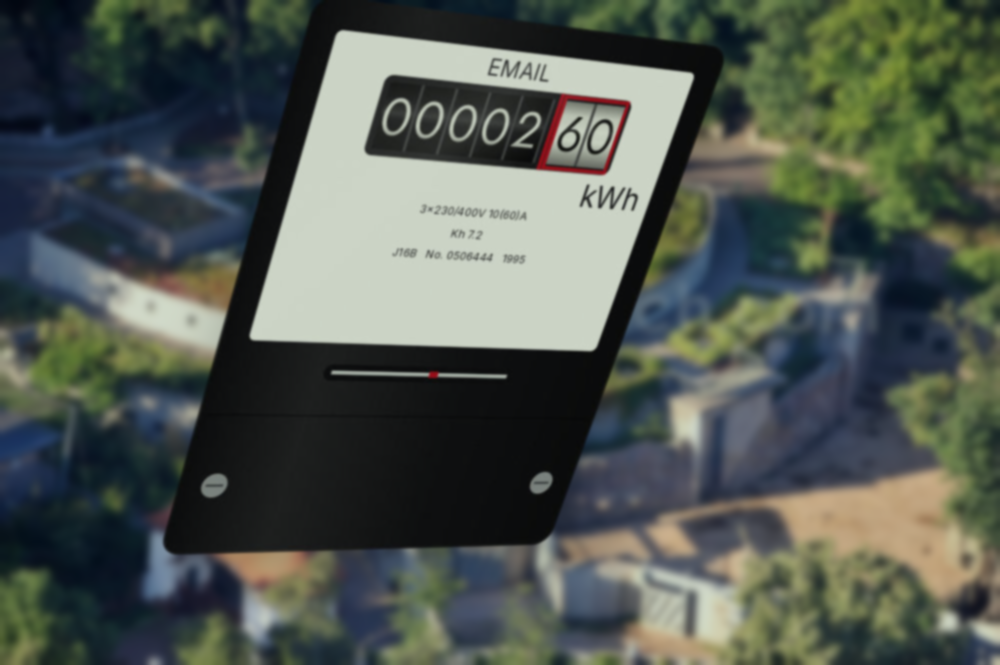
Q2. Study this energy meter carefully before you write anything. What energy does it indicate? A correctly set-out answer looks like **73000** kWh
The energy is **2.60** kWh
